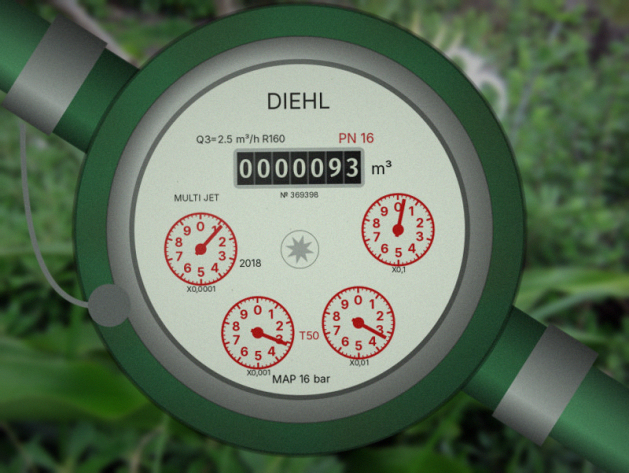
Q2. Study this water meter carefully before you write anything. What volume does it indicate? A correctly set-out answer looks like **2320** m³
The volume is **93.0331** m³
